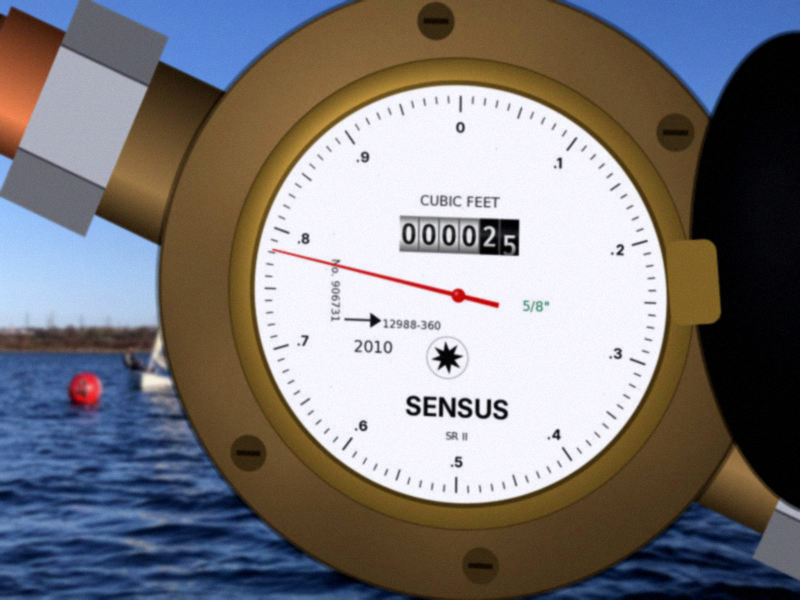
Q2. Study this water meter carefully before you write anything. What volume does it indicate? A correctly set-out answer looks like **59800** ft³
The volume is **24.78** ft³
